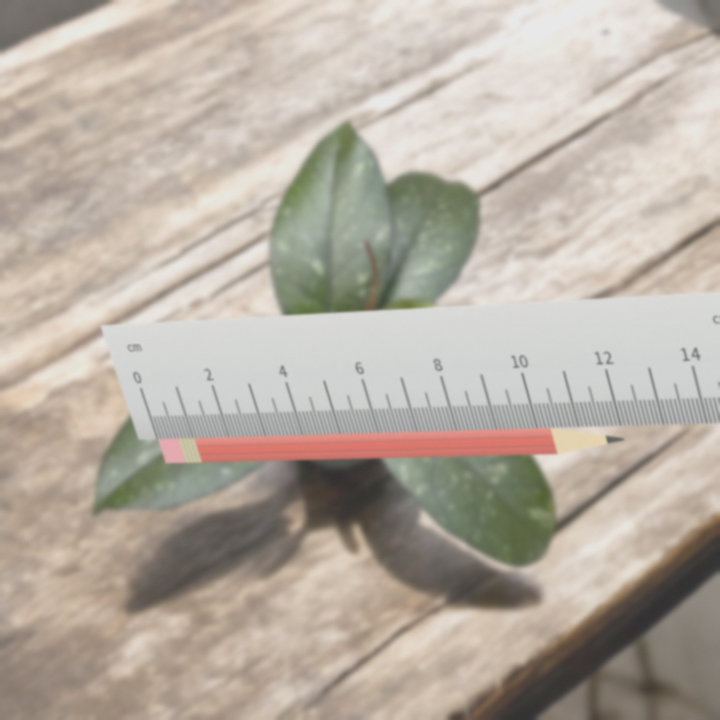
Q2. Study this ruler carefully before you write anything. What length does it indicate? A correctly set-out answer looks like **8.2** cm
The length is **12** cm
